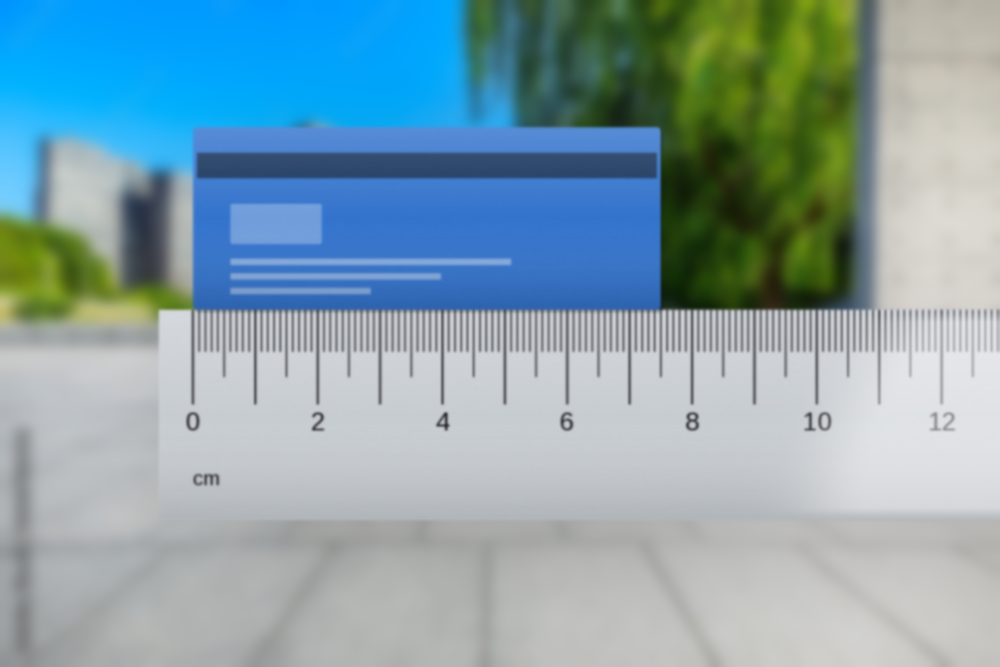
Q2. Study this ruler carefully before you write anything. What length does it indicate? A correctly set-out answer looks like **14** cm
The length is **7.5** cm
